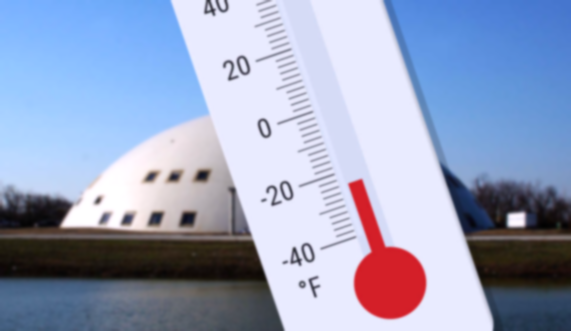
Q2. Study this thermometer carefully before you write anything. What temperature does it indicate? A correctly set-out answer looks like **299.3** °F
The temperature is **-24** °F
